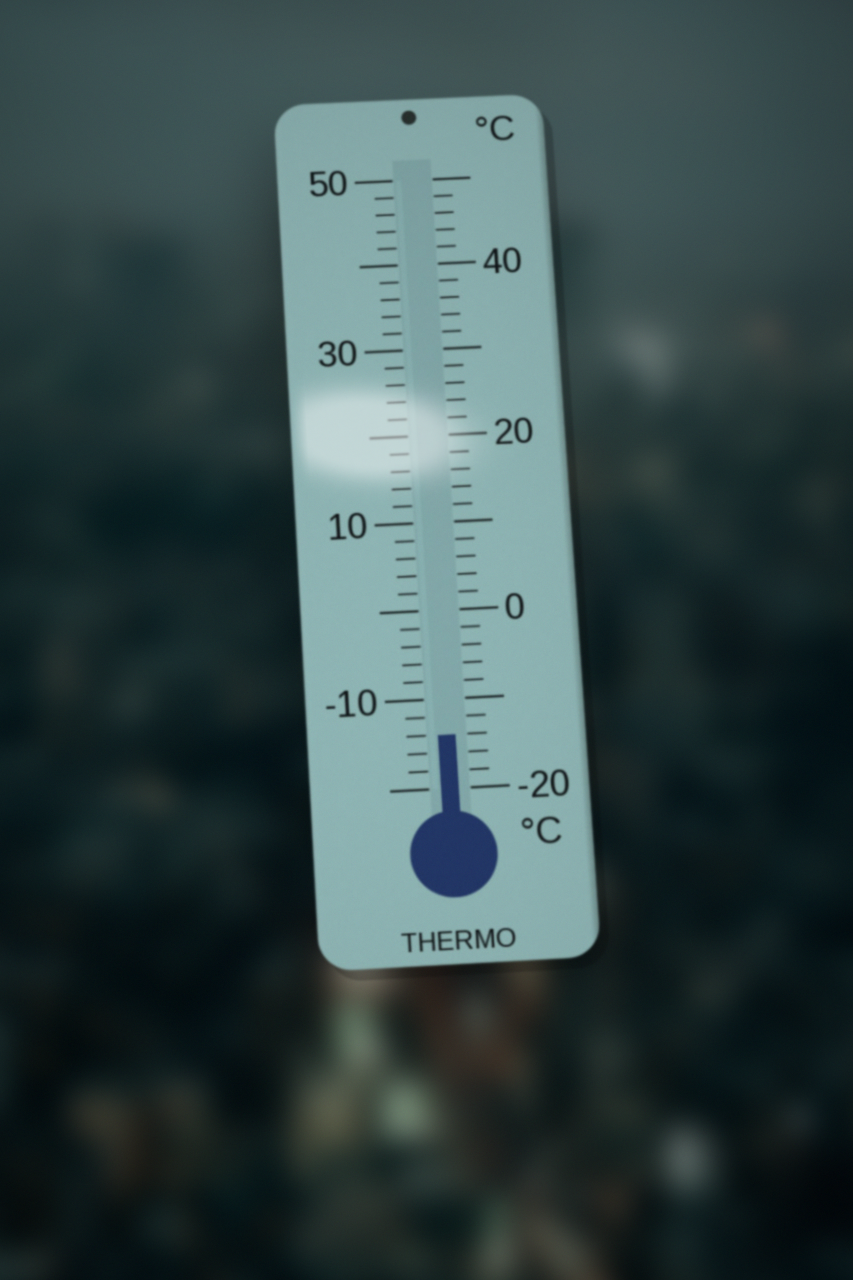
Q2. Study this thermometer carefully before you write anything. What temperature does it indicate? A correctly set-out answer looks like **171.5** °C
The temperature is **-14** °C
